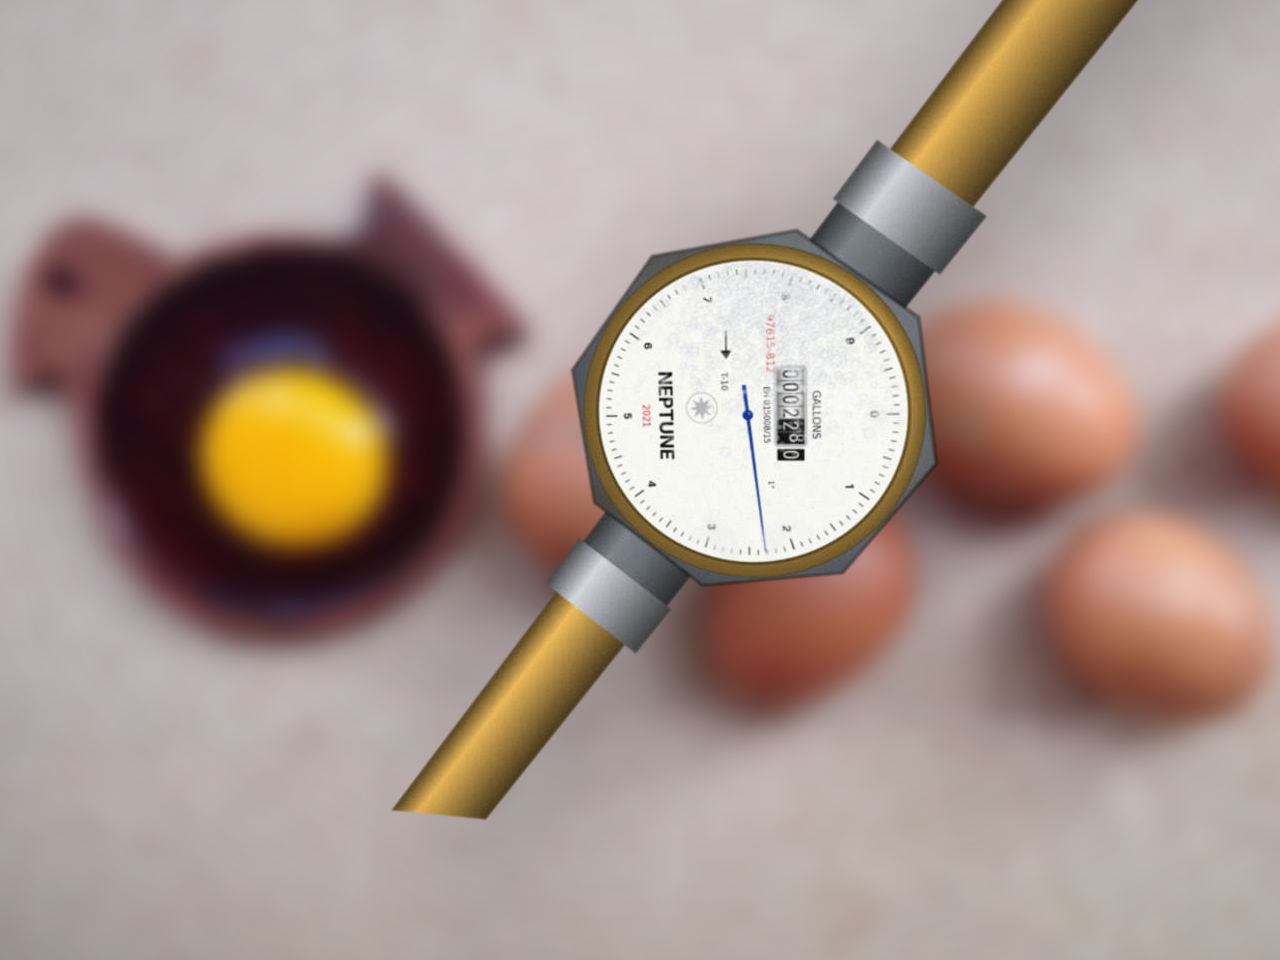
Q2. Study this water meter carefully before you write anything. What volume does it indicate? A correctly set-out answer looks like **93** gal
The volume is **2282.3** gal
